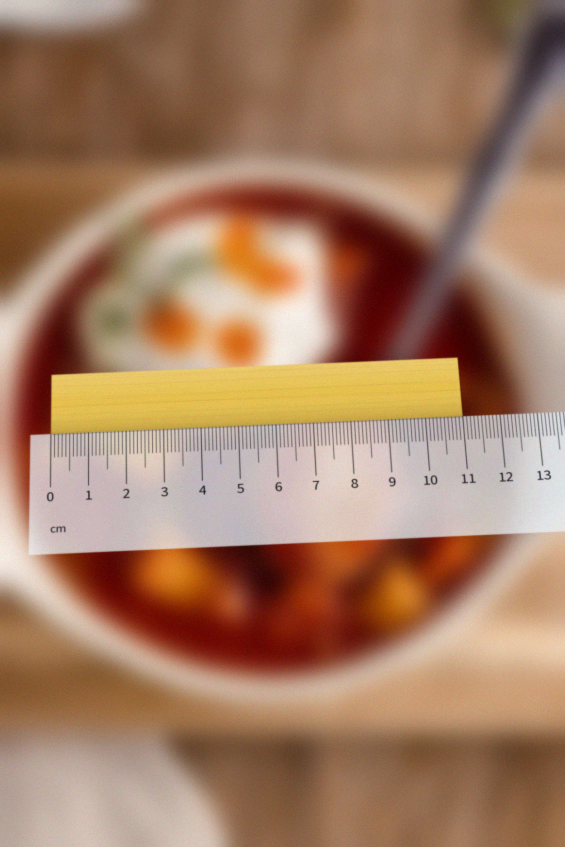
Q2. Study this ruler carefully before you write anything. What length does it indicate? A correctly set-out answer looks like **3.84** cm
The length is **11** cm
